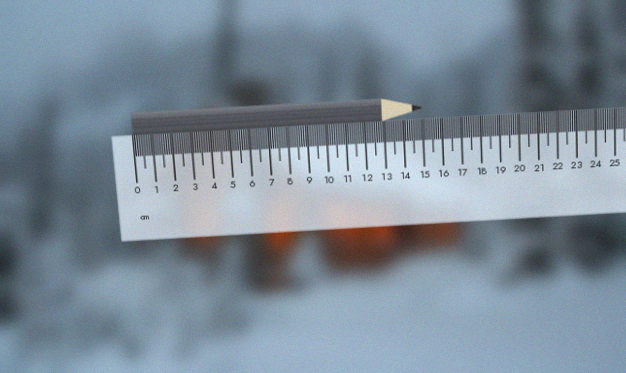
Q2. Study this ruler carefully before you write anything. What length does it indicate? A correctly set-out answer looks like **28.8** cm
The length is **15** cm
